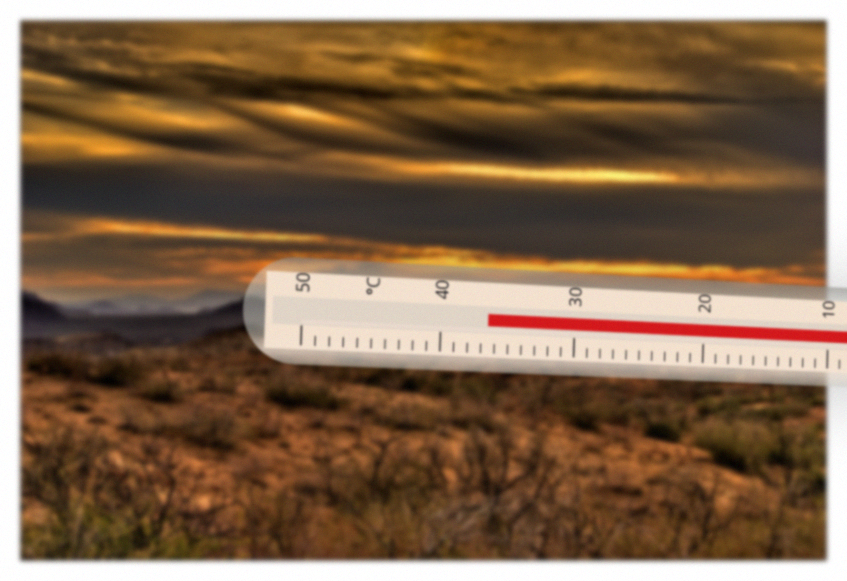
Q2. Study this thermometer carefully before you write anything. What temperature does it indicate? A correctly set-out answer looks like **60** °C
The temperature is **36.5** °C
